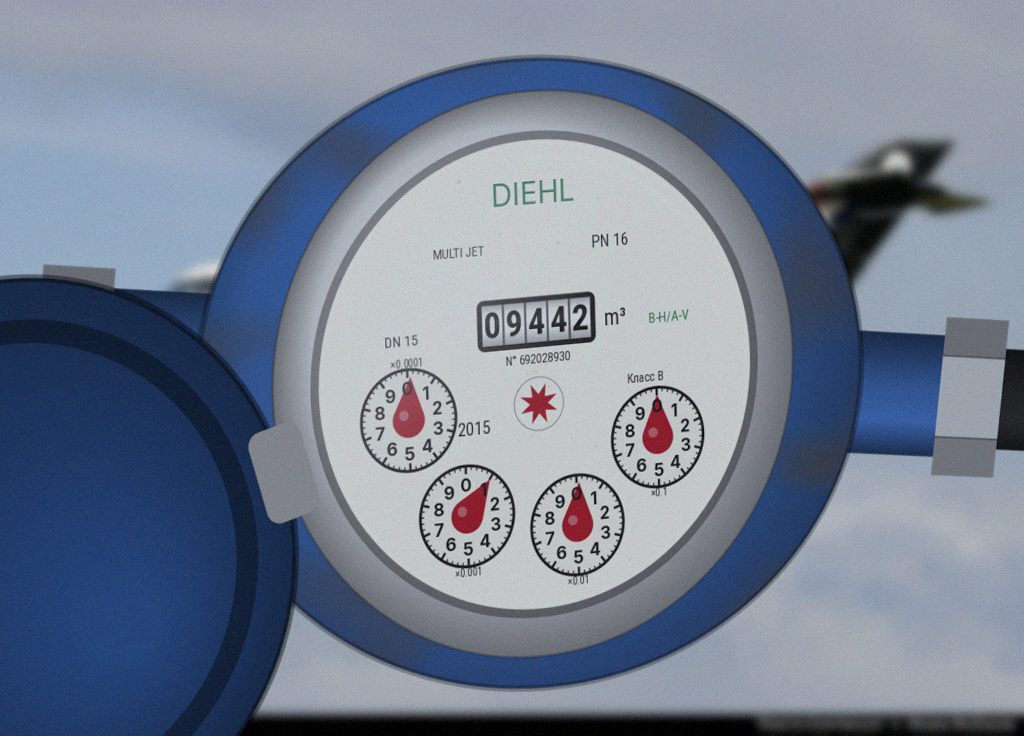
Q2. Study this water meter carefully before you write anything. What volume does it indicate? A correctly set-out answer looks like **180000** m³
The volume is **9442.0010** m³
